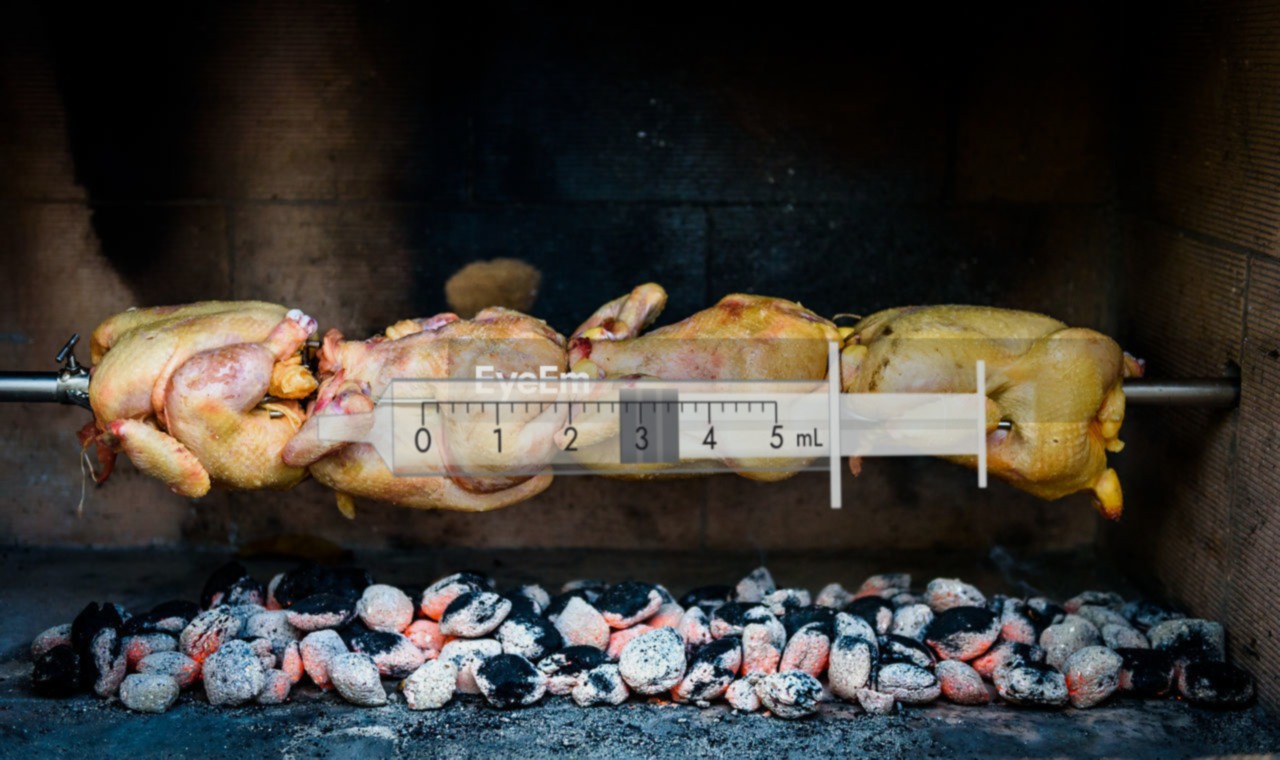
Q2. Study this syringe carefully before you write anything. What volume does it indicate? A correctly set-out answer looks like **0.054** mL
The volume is **2.7** mL
